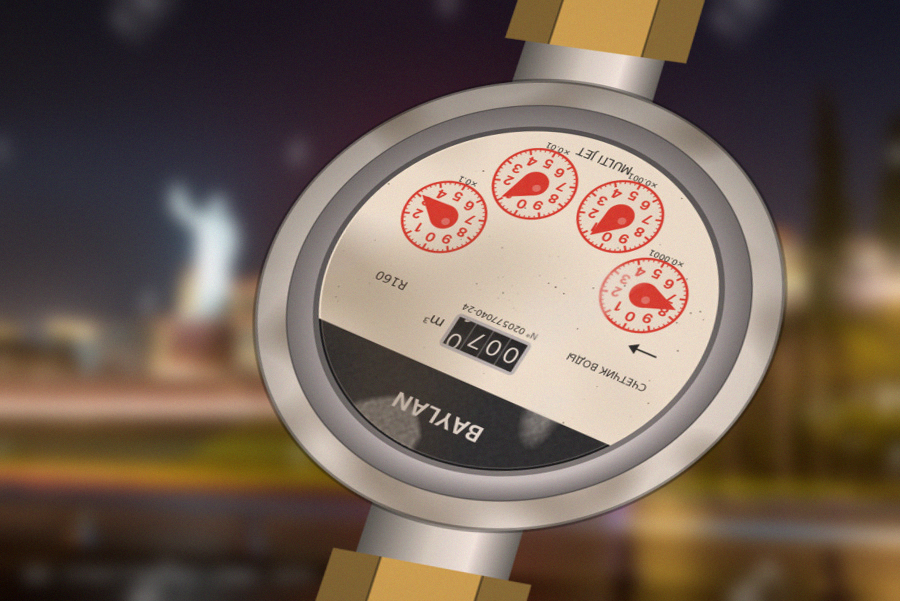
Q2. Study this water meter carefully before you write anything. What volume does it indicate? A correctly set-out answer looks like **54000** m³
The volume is **70.3107** m³
